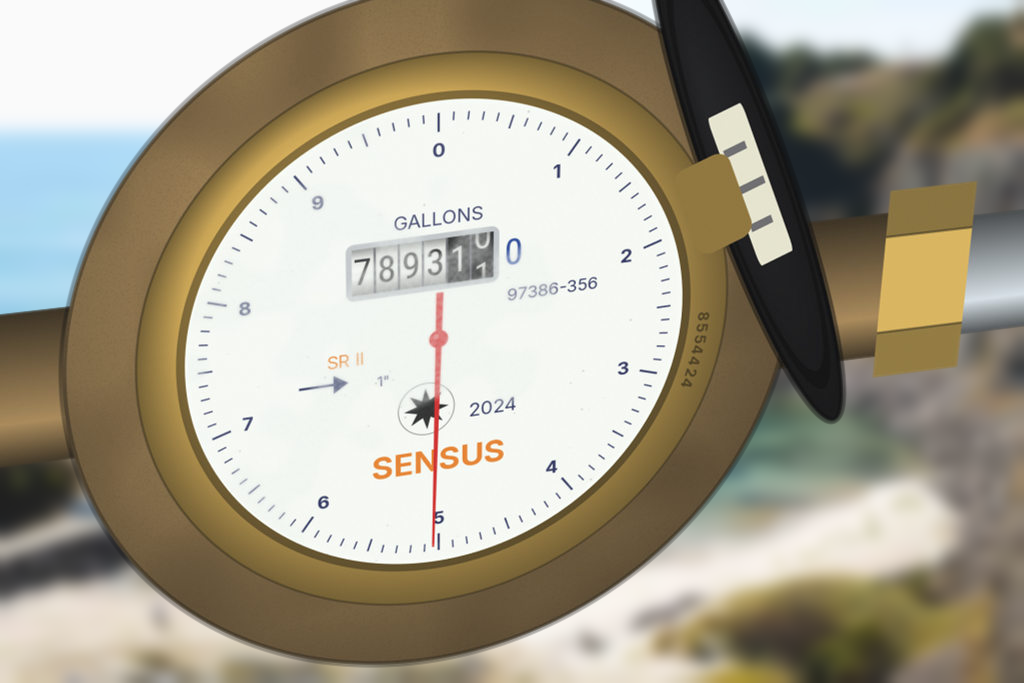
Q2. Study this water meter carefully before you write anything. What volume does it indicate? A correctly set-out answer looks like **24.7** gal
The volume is **7893105.0** gal
